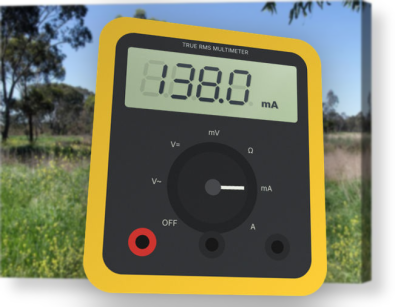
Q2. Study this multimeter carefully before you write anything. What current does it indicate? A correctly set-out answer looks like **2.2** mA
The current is **138.0** mA
